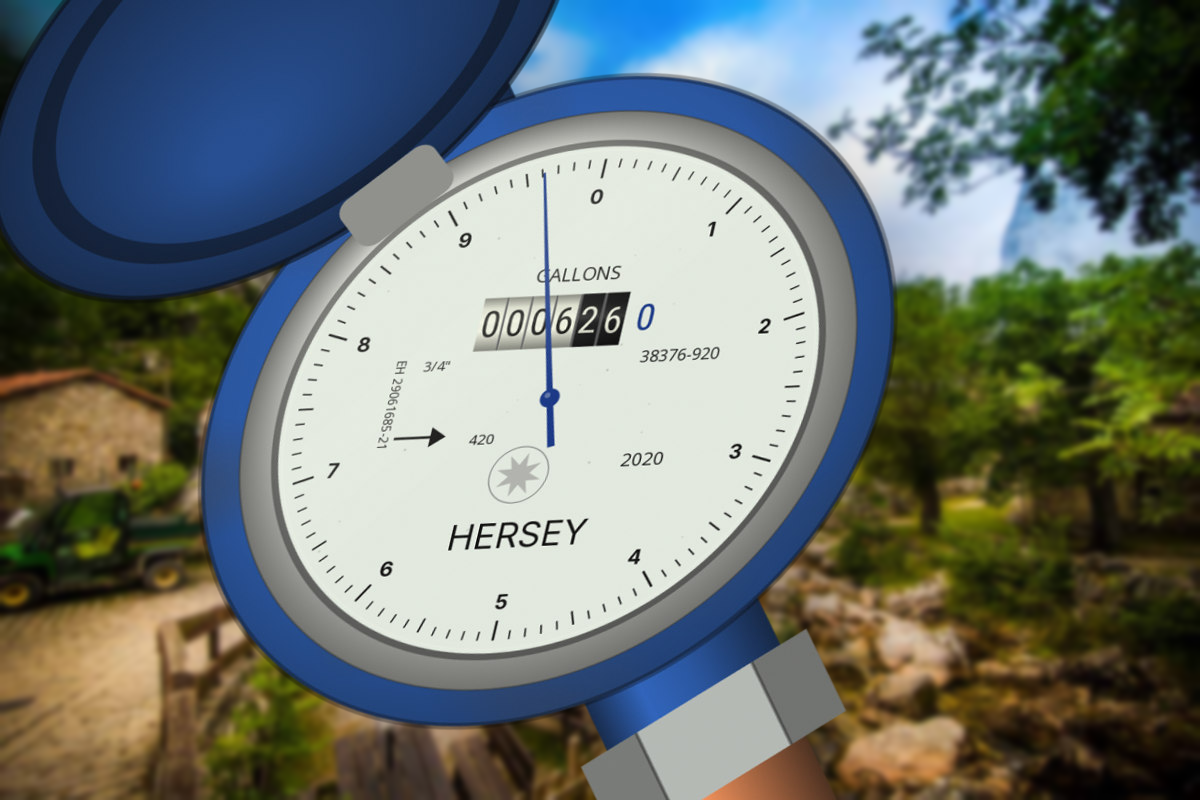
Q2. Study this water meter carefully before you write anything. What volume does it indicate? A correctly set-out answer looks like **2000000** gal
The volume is **6259.6** gal
